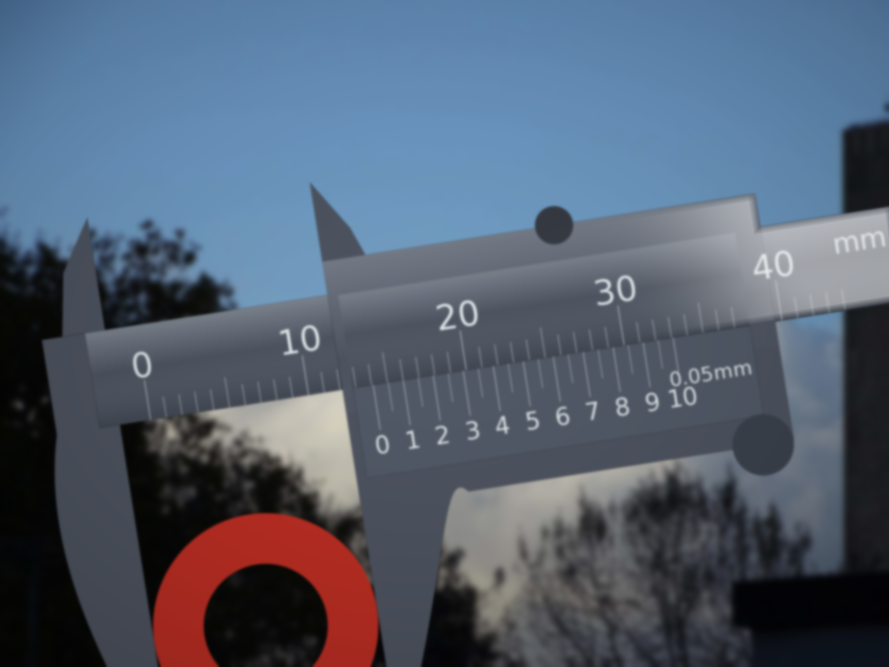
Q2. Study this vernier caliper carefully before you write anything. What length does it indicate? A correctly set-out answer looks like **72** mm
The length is **14.1** mm
